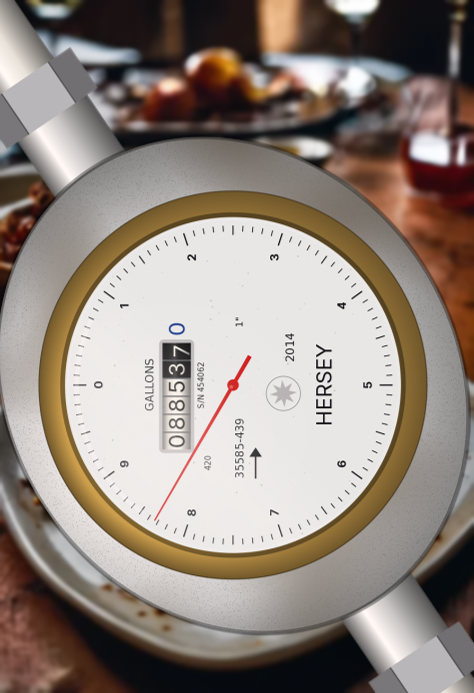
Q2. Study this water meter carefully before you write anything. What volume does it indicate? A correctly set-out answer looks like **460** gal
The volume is **885368.3** gal
